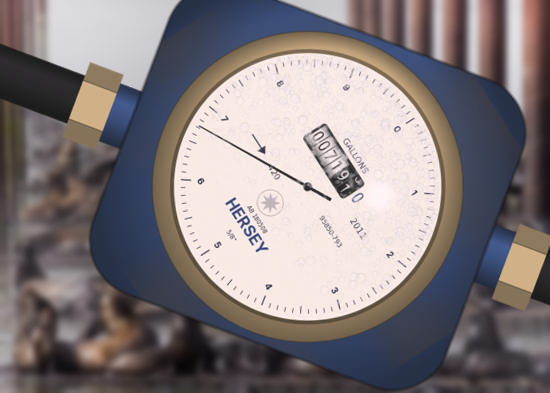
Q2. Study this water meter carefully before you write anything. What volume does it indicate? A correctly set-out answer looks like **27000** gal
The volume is **71906.7** gal
